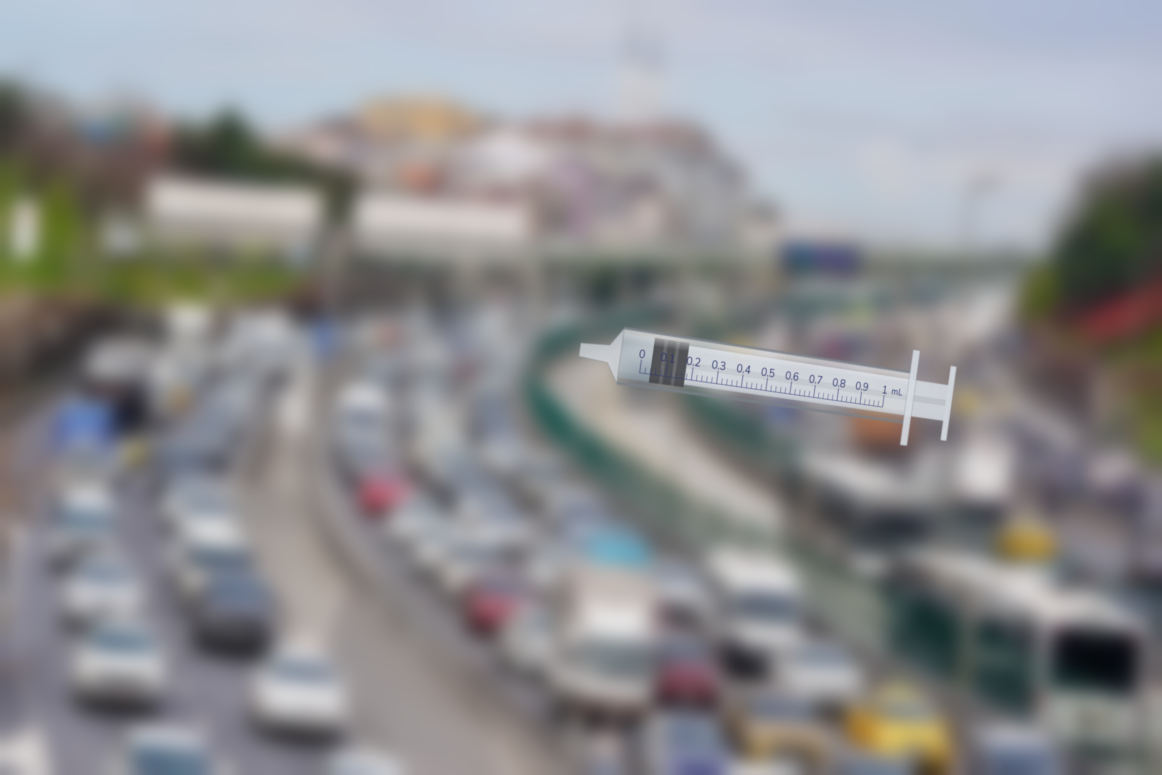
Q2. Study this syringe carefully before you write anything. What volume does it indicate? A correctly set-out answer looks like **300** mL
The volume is **0.04** mL
